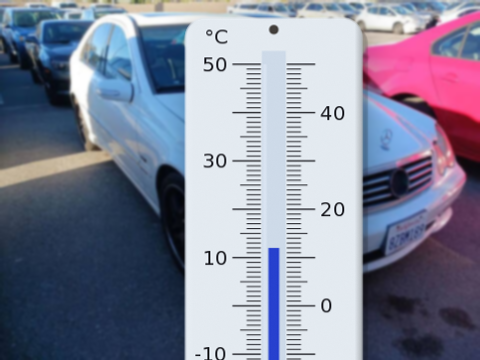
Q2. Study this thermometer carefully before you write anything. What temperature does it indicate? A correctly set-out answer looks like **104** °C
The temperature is **12** °C
